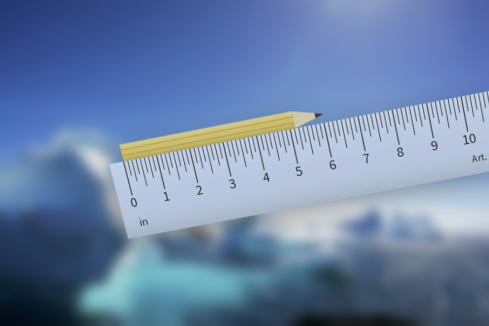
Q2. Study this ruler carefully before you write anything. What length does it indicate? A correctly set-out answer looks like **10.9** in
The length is **6** in
